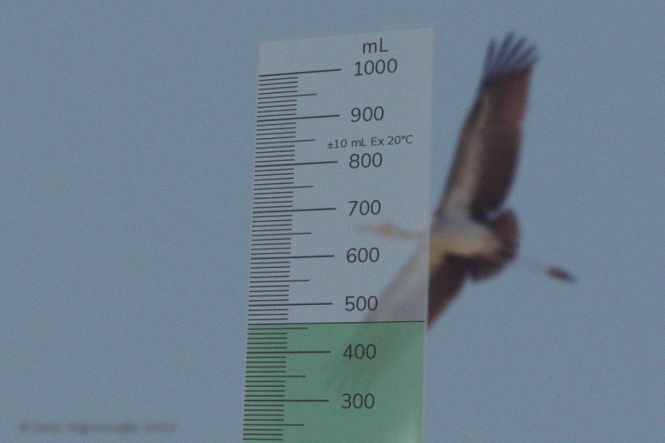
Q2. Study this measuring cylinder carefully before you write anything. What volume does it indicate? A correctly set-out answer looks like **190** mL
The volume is **460** mL
